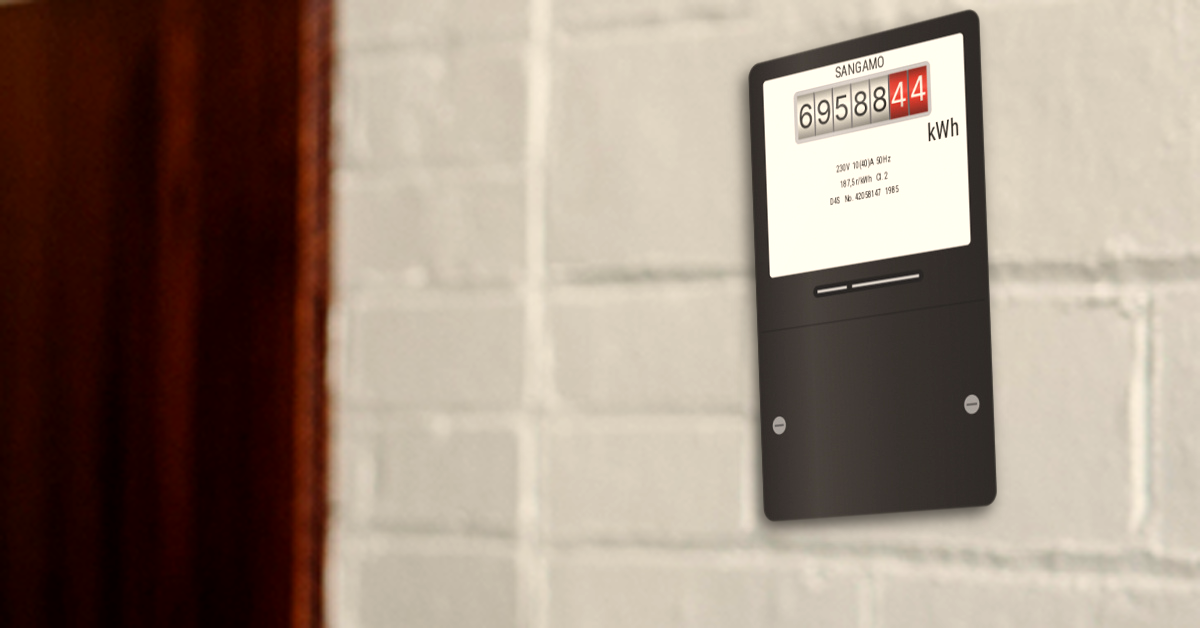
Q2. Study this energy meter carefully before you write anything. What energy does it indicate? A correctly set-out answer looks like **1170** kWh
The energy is **69588.44** kWh
